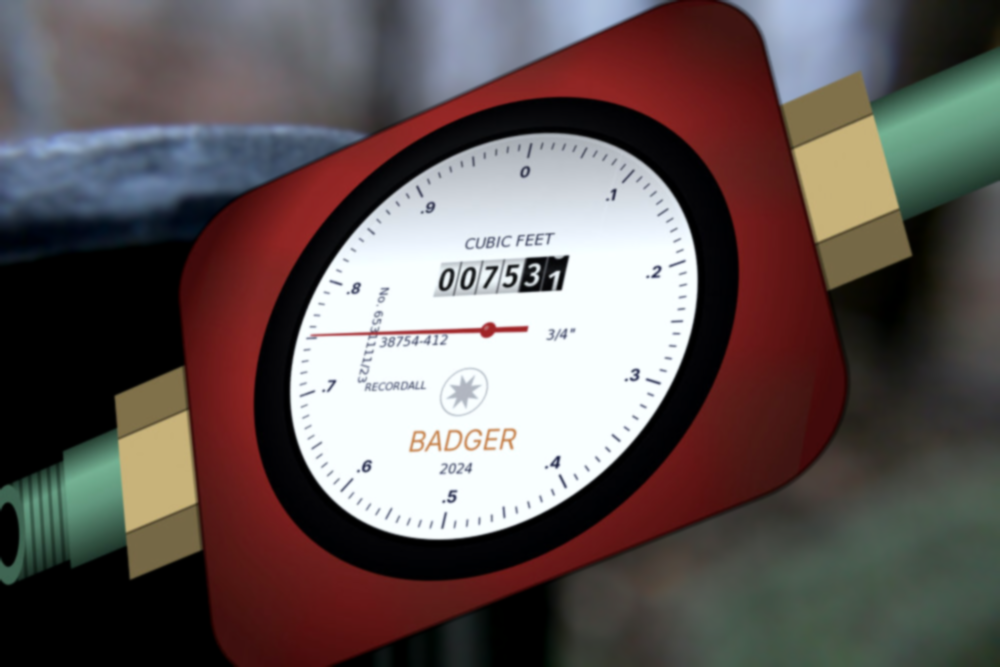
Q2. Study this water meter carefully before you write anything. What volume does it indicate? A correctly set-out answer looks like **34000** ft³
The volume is **7530.75** ft³
